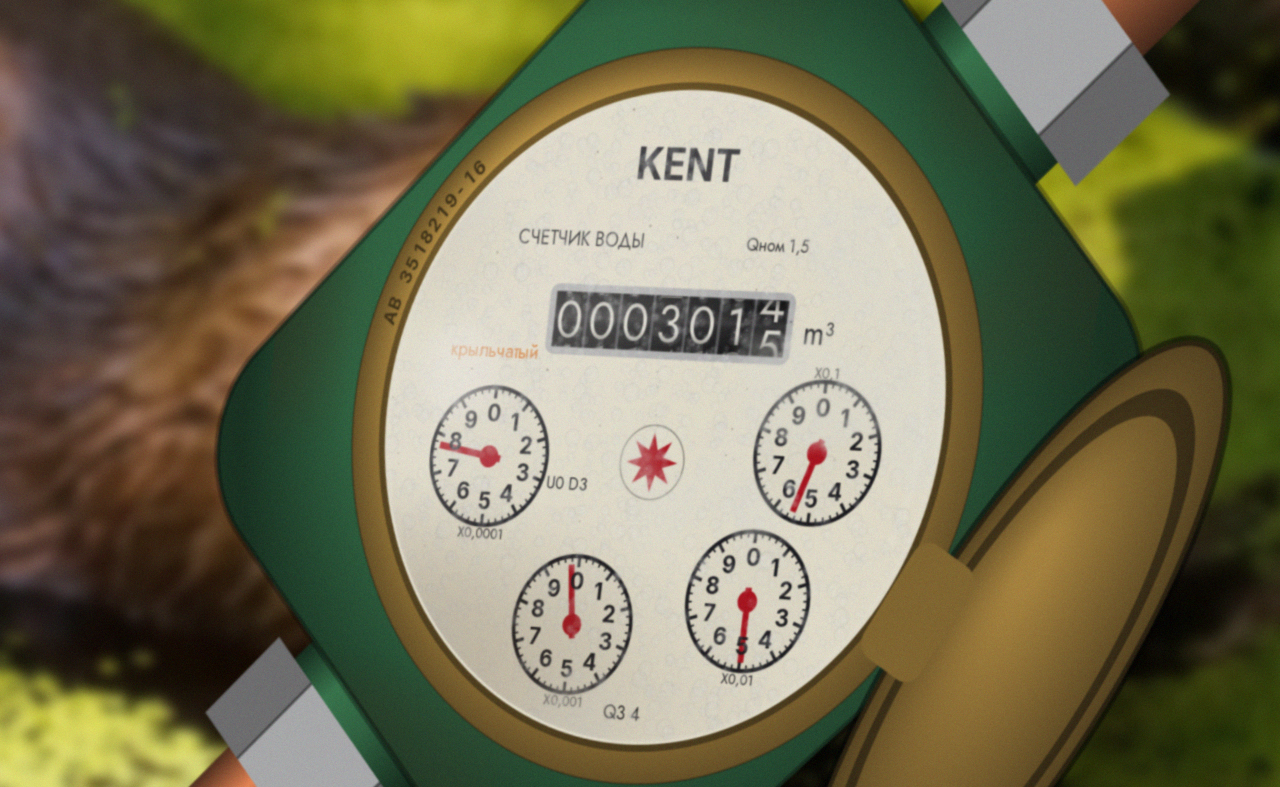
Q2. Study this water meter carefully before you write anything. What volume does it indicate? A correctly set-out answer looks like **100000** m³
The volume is **3014.5497** m³
